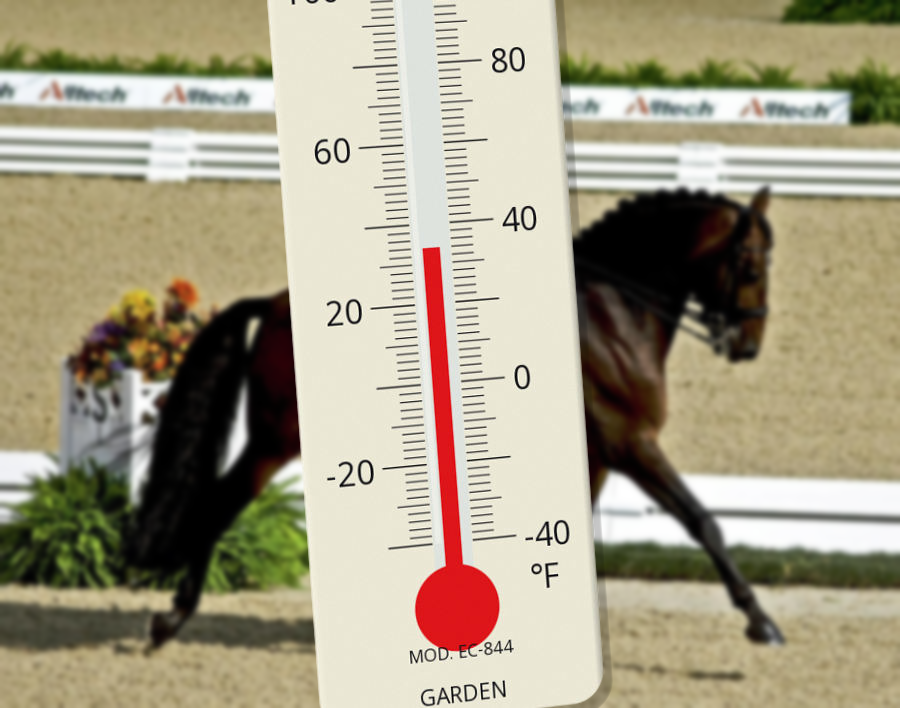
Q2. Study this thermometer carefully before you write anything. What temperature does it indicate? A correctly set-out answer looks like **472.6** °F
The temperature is **34** °F
